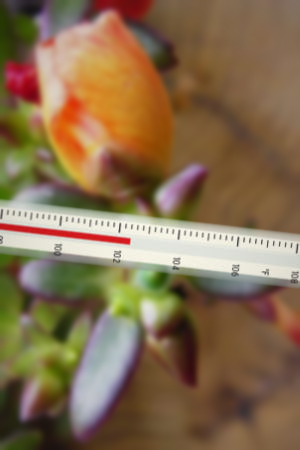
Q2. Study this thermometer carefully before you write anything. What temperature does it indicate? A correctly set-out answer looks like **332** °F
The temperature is **102.4** °F
